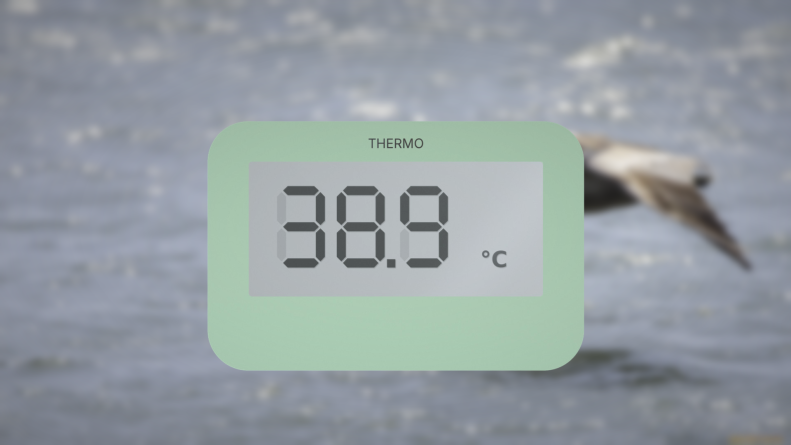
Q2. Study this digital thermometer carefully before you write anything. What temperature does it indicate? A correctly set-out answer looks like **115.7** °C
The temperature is **38.9** °C
